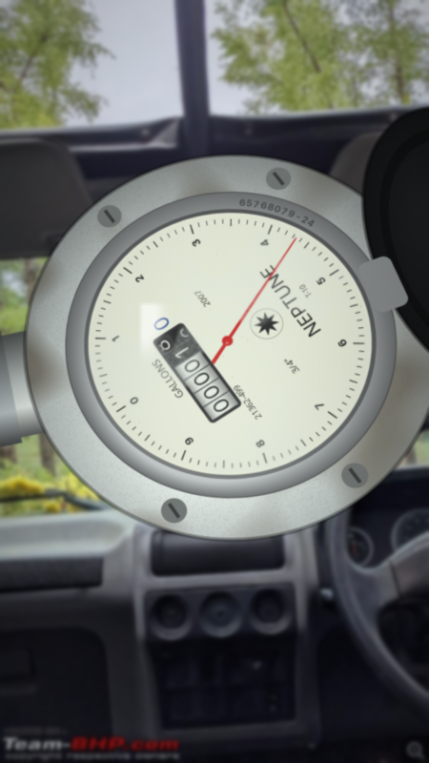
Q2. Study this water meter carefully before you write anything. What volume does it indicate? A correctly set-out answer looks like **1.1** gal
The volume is **184.3** gal
